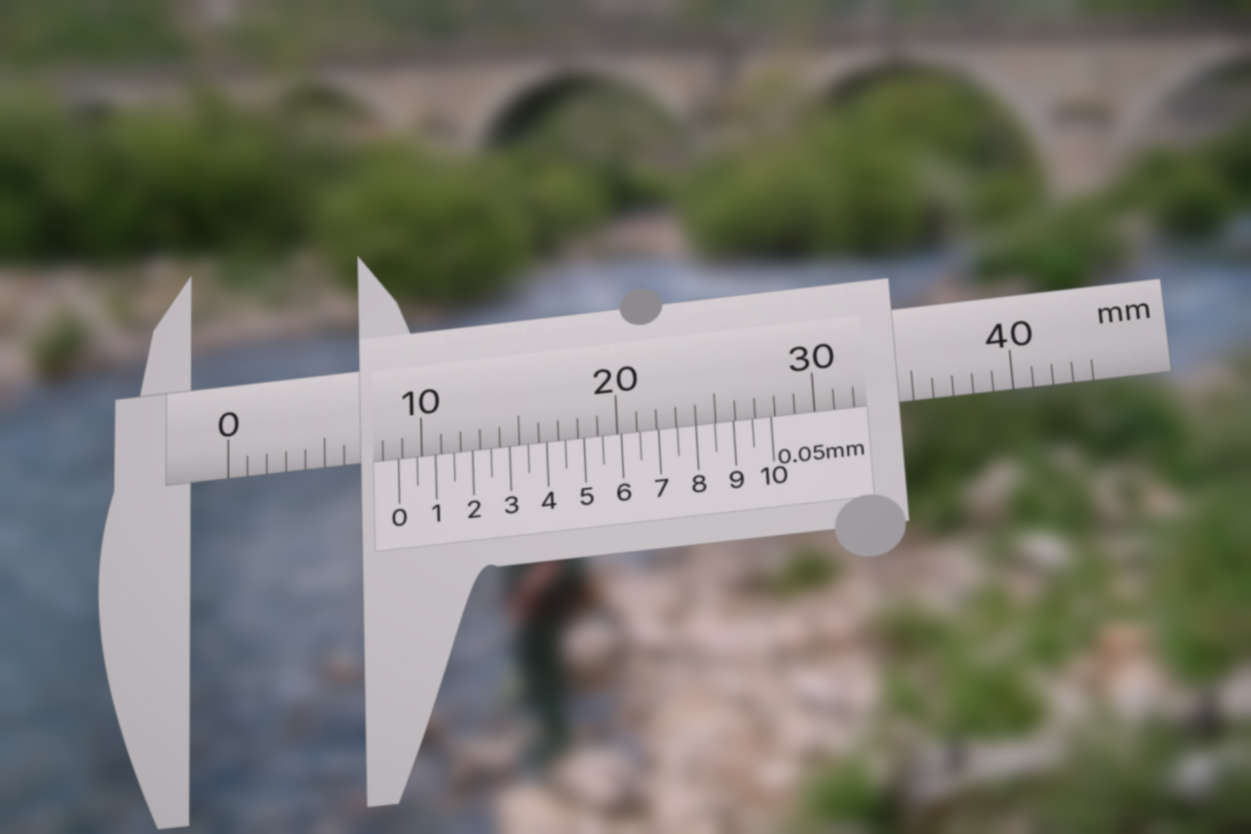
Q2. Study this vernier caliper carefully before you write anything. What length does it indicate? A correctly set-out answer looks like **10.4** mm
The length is **8.8** mm
